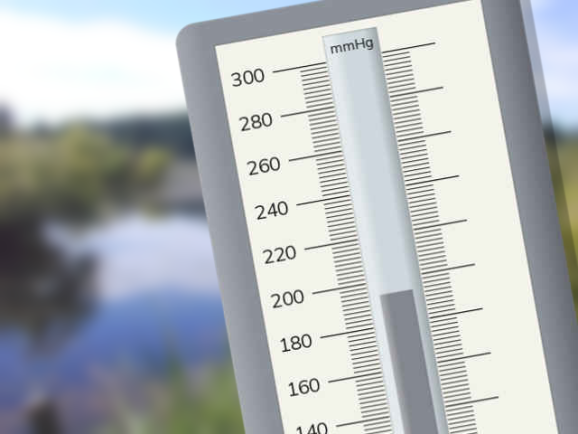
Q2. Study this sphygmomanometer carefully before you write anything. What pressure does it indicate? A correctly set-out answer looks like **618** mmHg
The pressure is **194** mmHg
